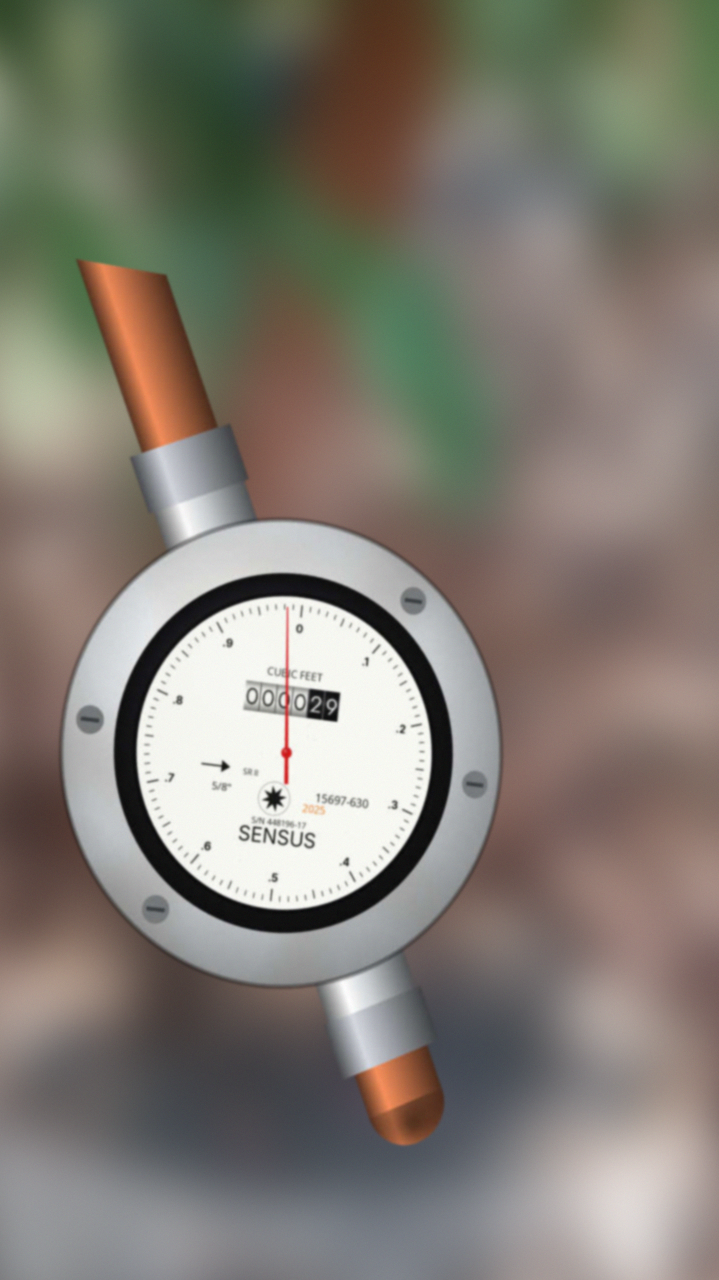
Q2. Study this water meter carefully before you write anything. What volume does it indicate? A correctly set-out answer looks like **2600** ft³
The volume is **28.98** ft³
